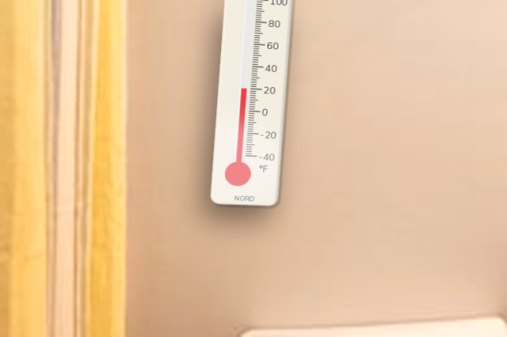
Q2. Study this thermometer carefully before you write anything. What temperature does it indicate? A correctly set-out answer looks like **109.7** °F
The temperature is **20** °F
